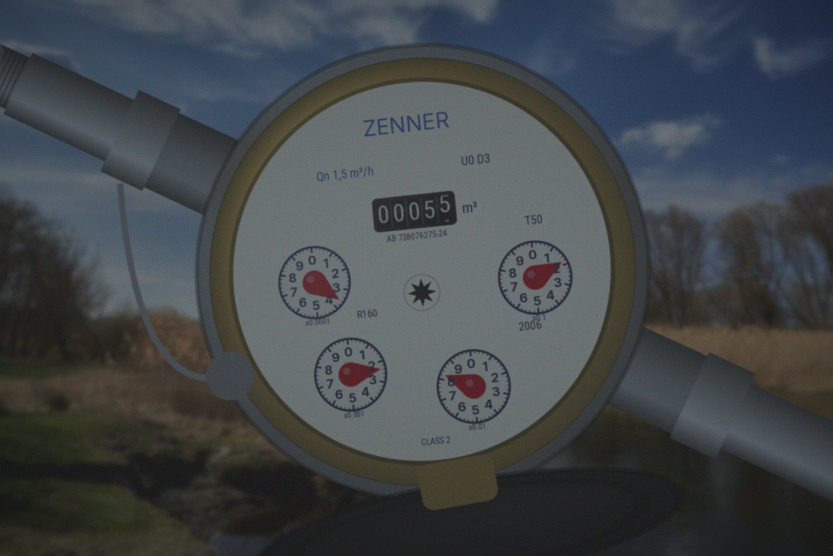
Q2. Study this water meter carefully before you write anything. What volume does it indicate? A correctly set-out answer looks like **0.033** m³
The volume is **55.1823** m³
